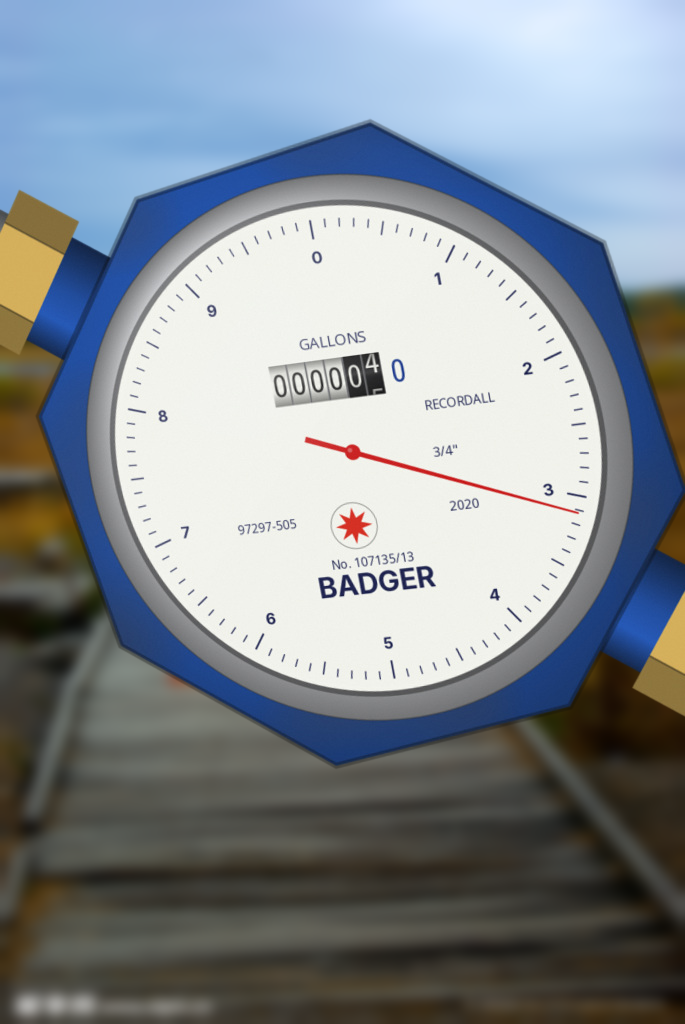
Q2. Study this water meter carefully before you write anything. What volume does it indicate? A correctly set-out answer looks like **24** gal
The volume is **43.1** gal
